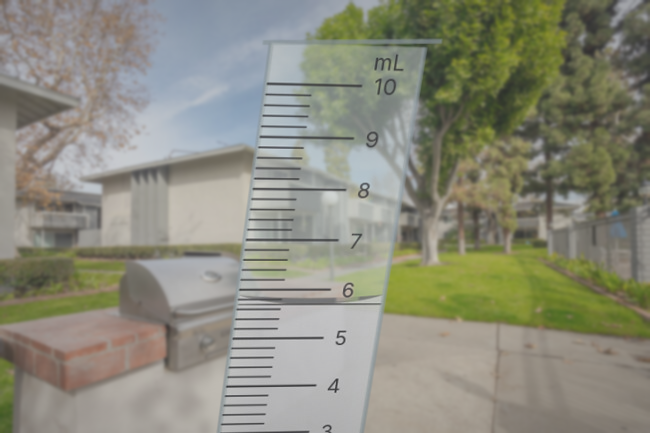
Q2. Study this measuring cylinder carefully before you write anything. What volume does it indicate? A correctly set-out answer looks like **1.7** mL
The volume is **5.7** mL
